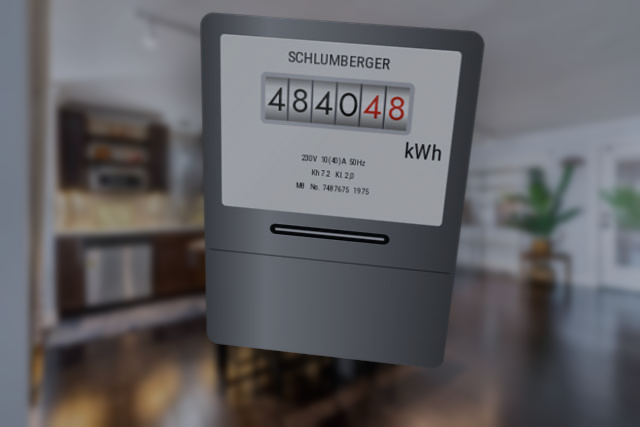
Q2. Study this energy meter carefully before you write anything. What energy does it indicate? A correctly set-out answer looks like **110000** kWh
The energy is **4840.48** kWh
